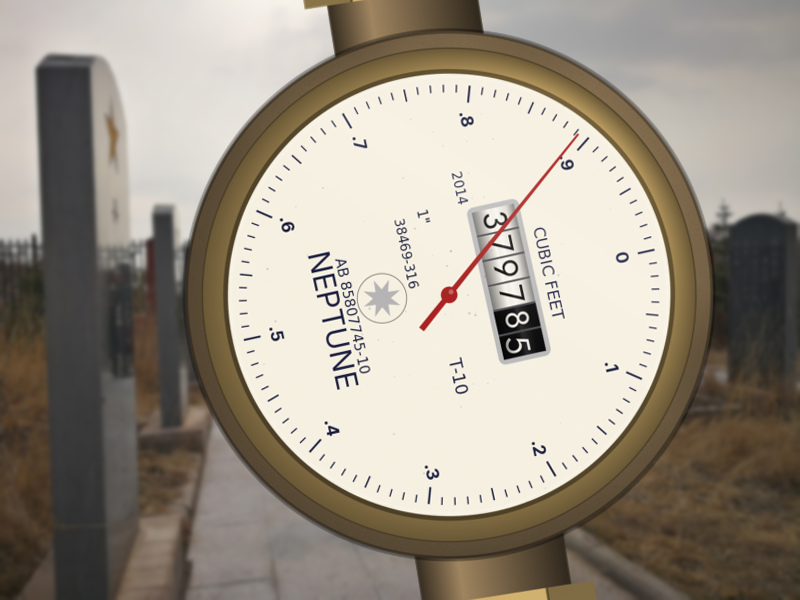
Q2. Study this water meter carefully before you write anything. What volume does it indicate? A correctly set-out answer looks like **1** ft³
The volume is **379784.89** ft³
